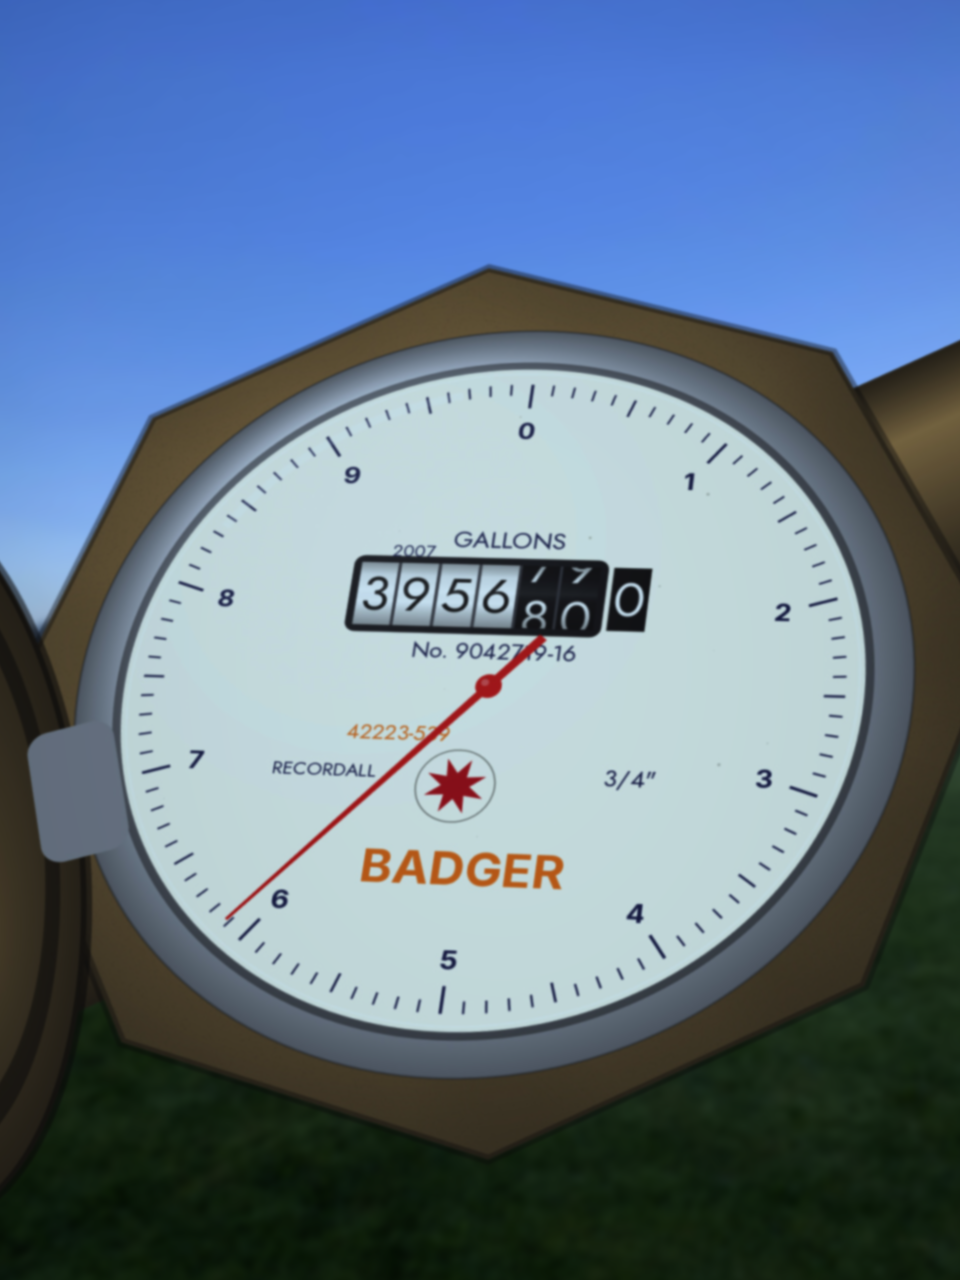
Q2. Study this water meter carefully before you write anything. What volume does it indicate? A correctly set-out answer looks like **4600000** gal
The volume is **3956796.1** gal
